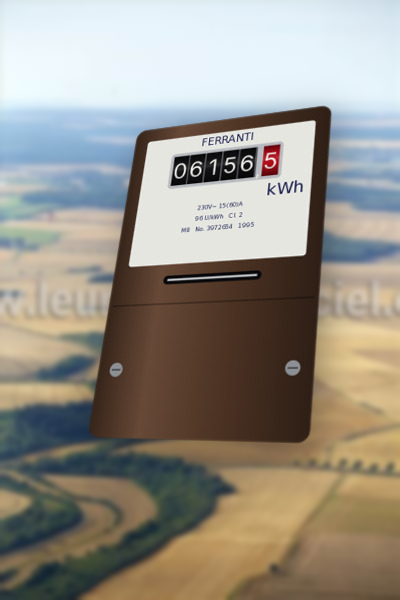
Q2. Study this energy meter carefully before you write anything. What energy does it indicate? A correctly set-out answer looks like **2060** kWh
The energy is **6156.5** kWh
